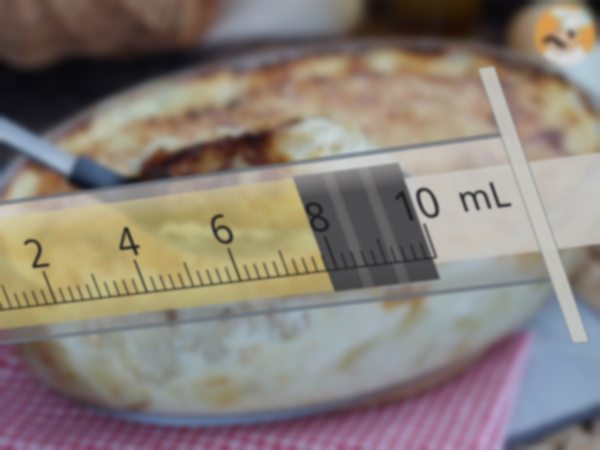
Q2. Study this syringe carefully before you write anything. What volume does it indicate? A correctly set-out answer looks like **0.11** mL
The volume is **7.8** mL
